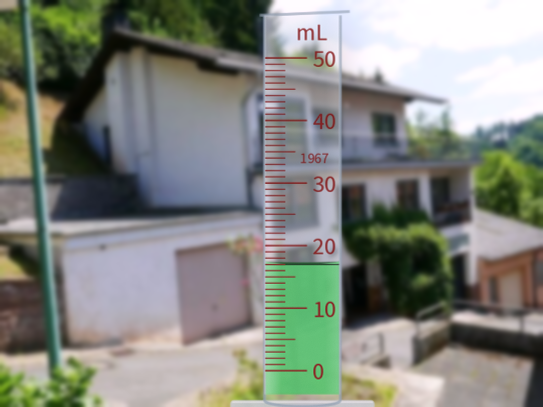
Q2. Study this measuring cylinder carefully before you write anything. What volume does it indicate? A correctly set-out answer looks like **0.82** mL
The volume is **17** mL
